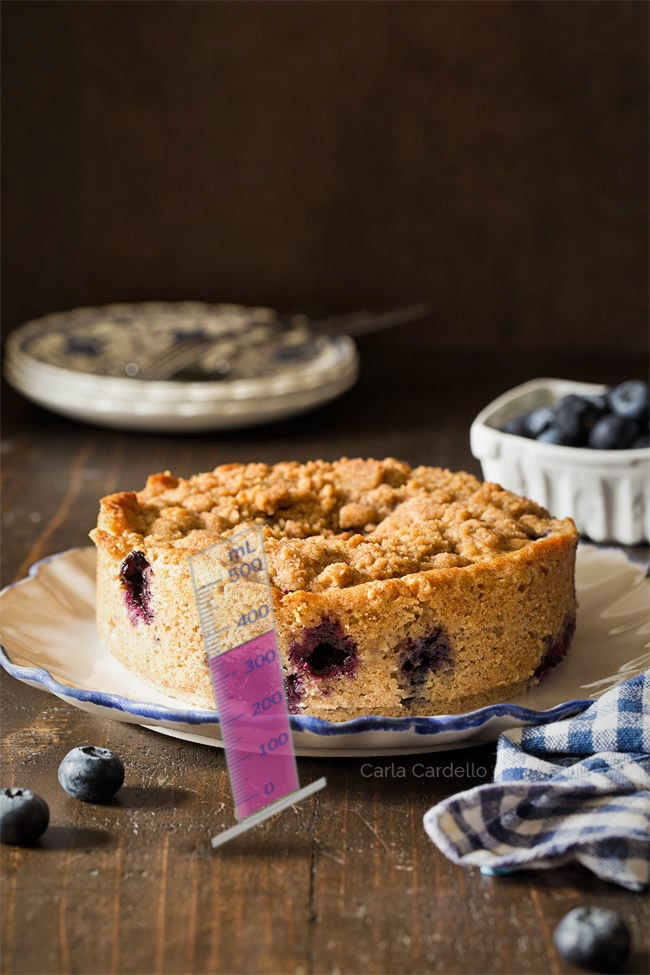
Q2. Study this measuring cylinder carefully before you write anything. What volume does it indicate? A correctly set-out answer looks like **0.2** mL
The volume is **350** mL
